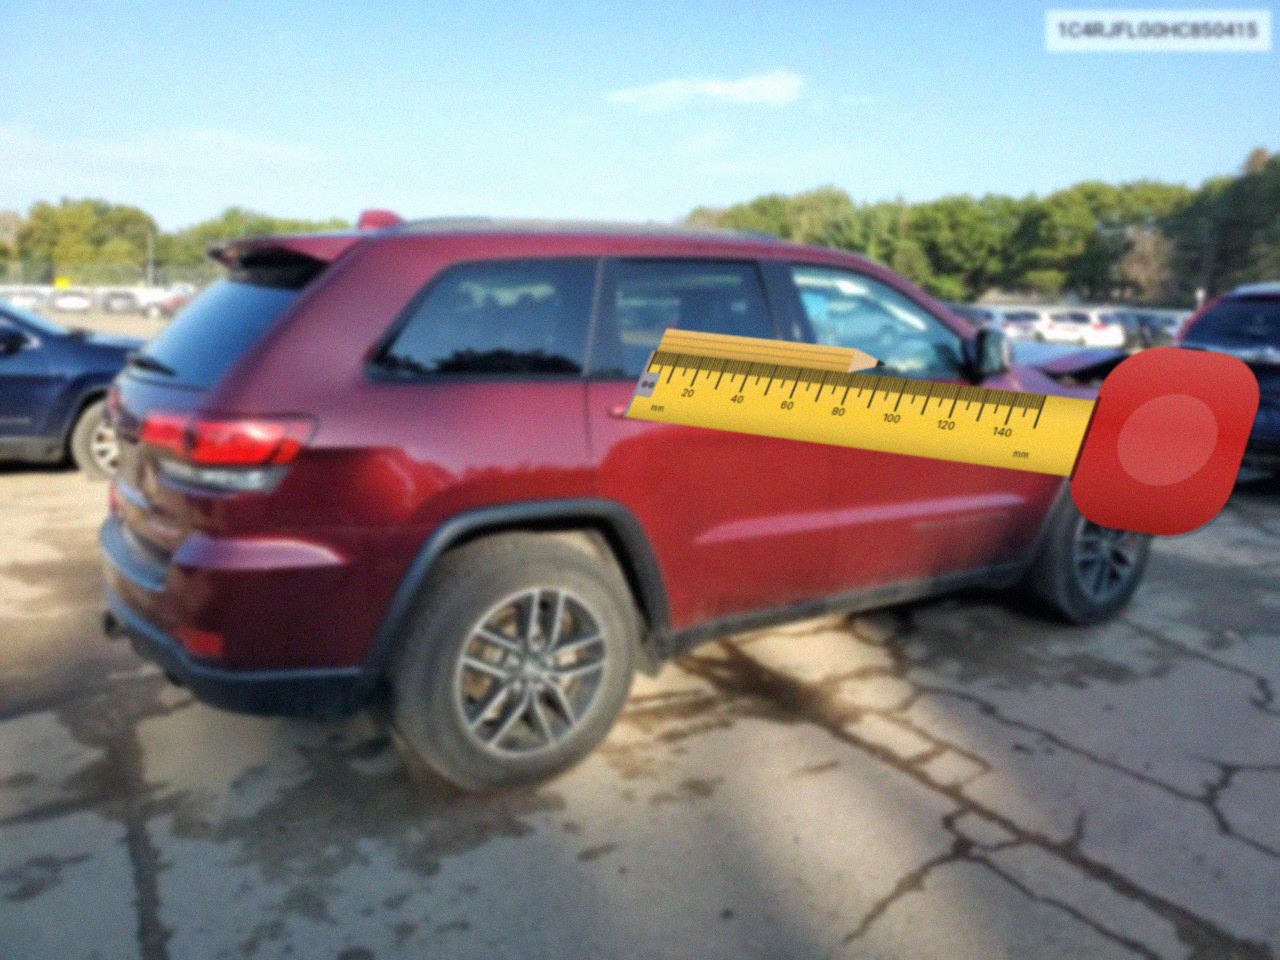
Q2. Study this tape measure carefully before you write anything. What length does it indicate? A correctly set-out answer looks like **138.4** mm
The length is **90** mm
